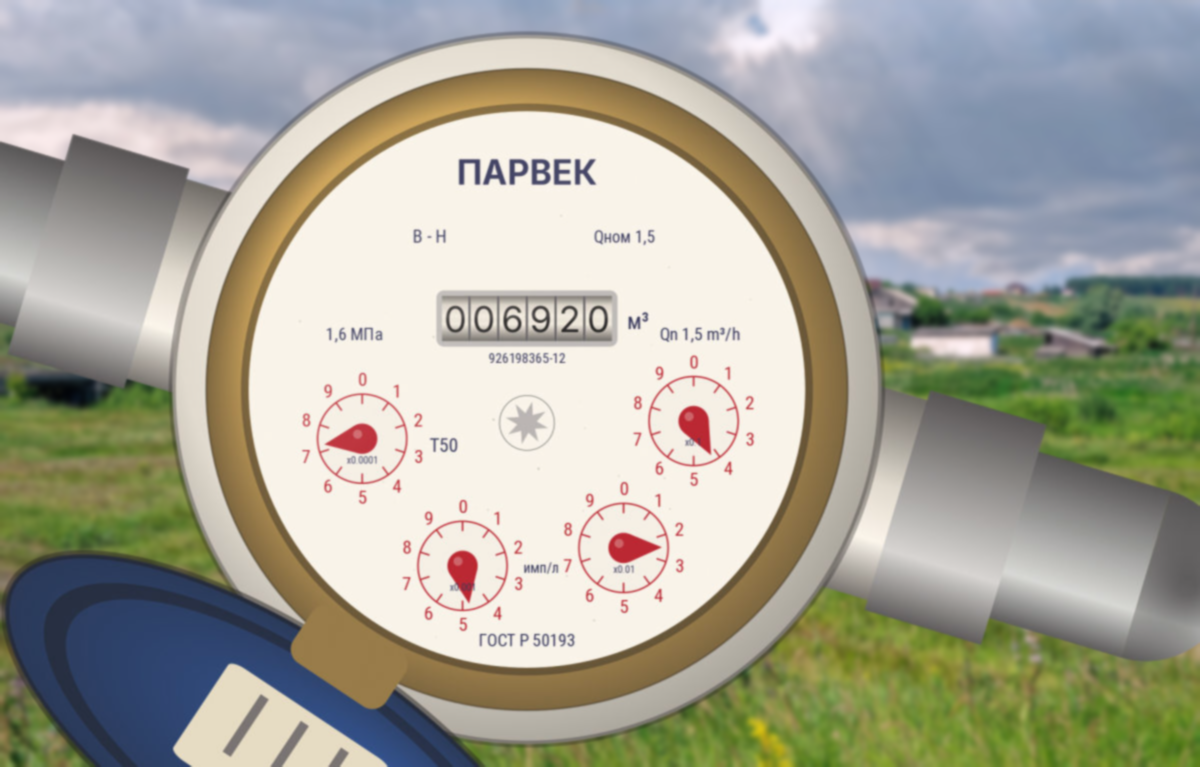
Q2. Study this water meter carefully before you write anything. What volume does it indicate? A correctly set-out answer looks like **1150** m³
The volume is **6920.4247** m³
